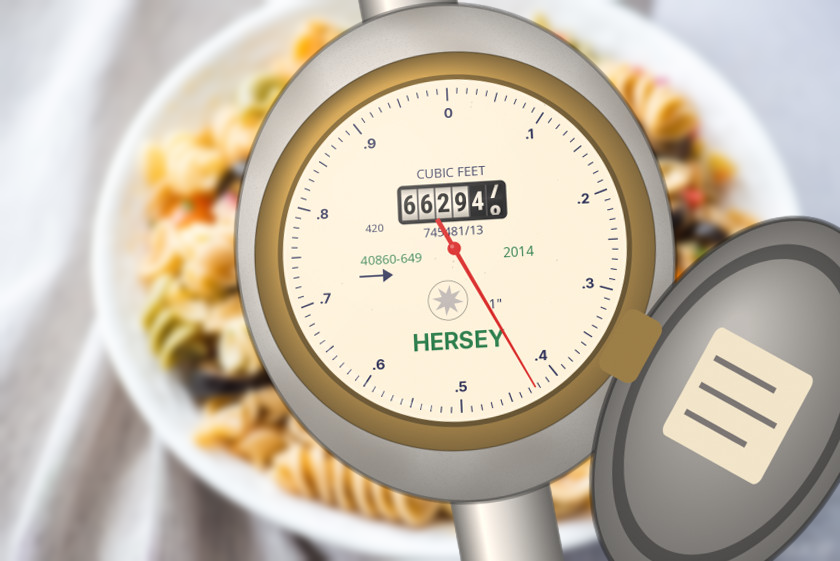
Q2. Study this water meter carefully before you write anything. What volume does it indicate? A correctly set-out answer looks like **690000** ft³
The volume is **662947.42** ft³
